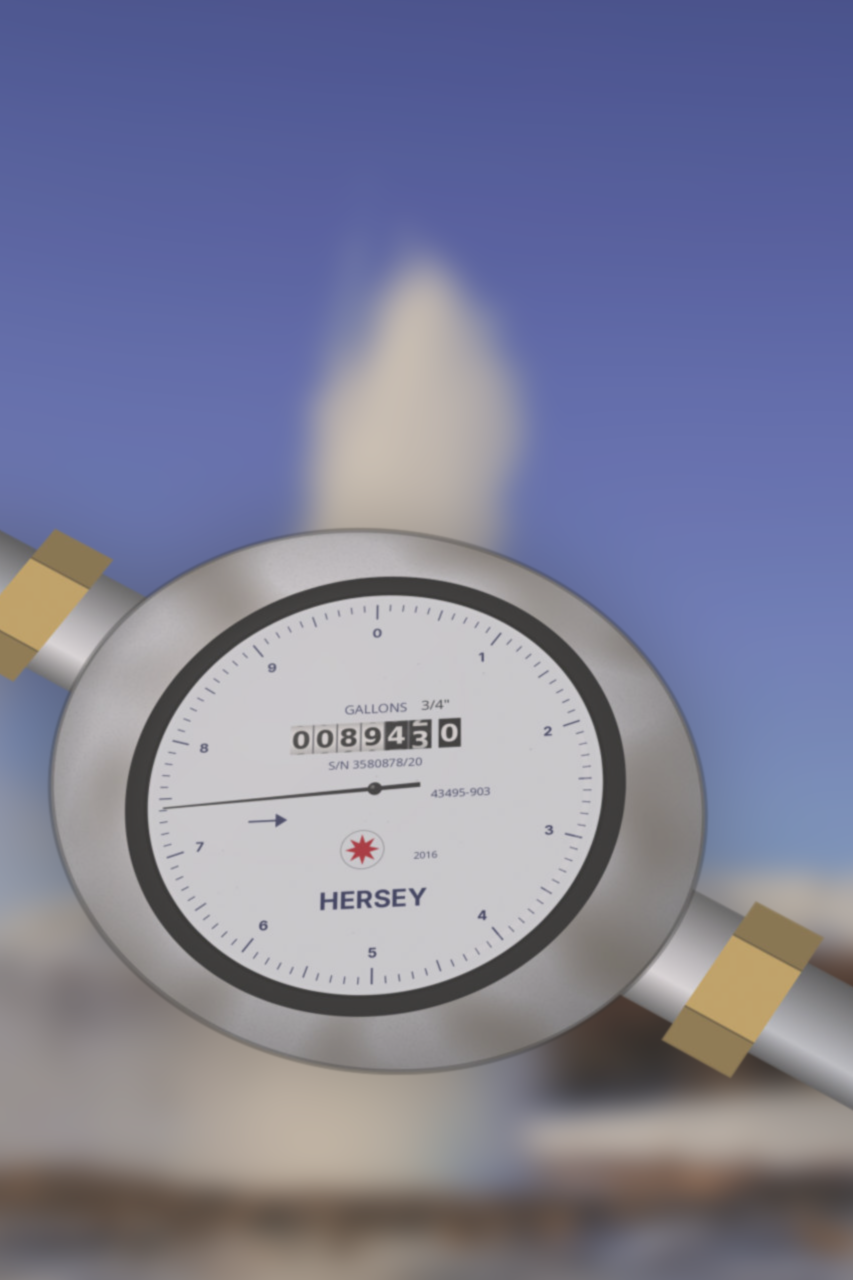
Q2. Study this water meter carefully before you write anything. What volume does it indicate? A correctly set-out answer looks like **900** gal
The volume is **89427.4** gal
